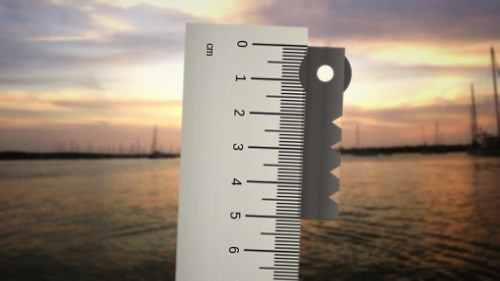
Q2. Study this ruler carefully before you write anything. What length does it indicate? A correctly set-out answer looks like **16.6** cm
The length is **5** cm
